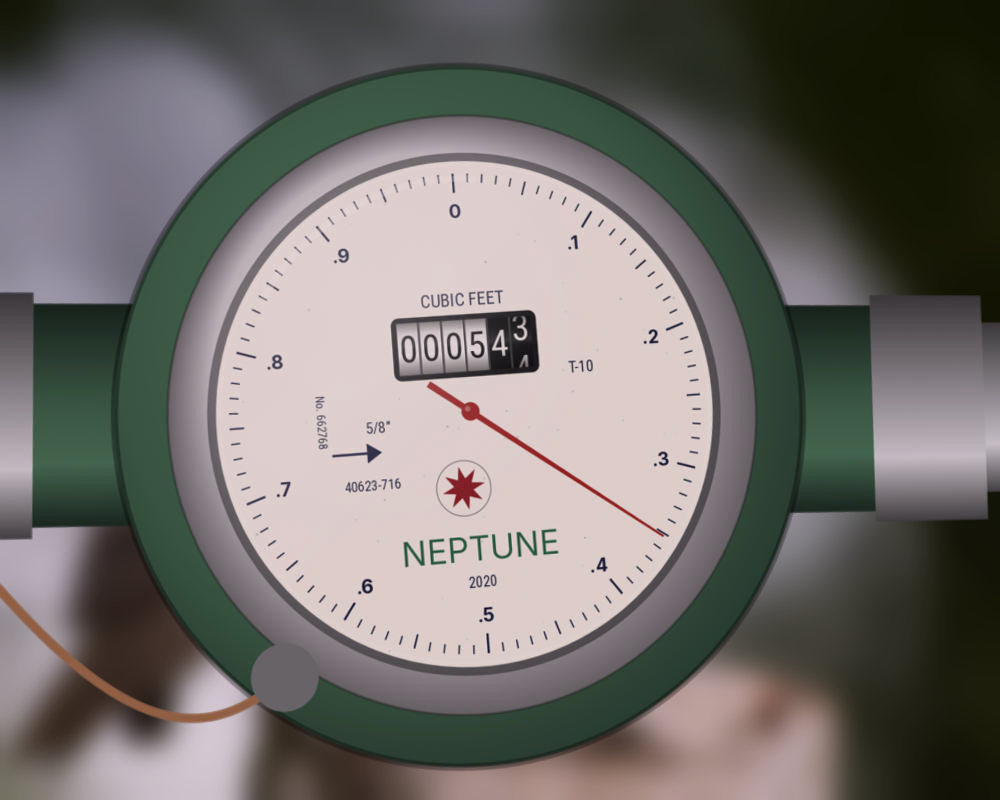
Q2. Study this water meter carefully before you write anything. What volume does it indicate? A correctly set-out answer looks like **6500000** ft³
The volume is **543.35** ft³
